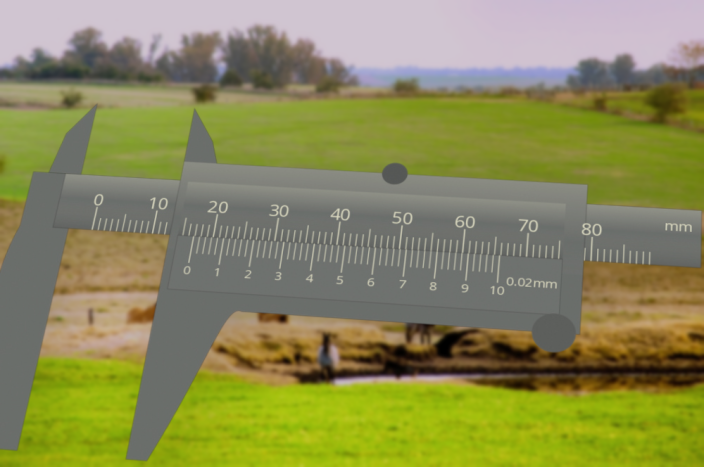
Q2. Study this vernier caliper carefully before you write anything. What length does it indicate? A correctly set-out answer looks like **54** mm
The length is **16.8** mm
